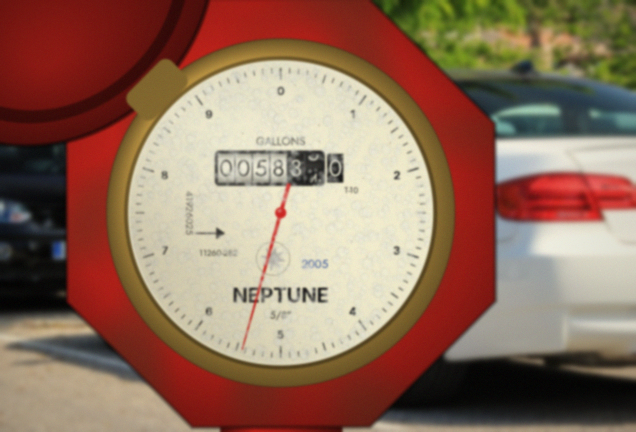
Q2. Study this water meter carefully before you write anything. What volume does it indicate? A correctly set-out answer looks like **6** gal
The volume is **58335.4** gal
